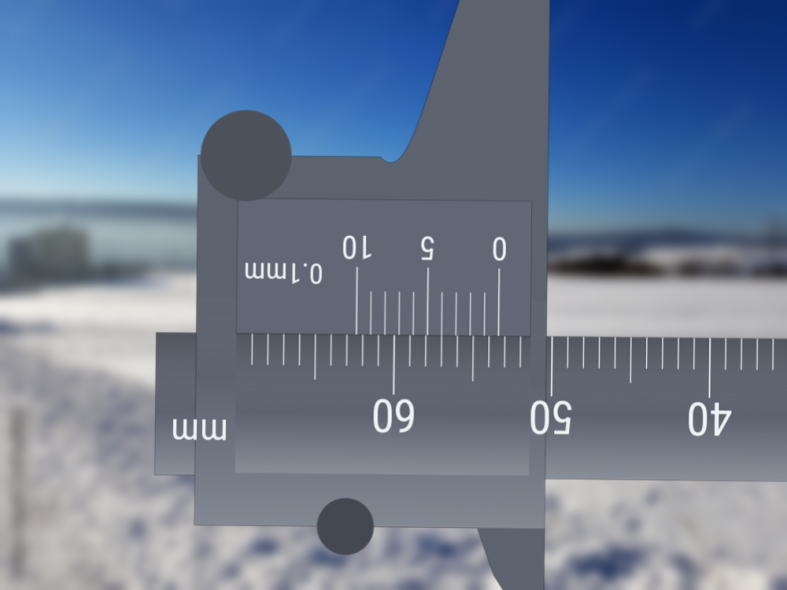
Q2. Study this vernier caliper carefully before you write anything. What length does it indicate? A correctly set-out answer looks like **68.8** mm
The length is **53.4** mm
